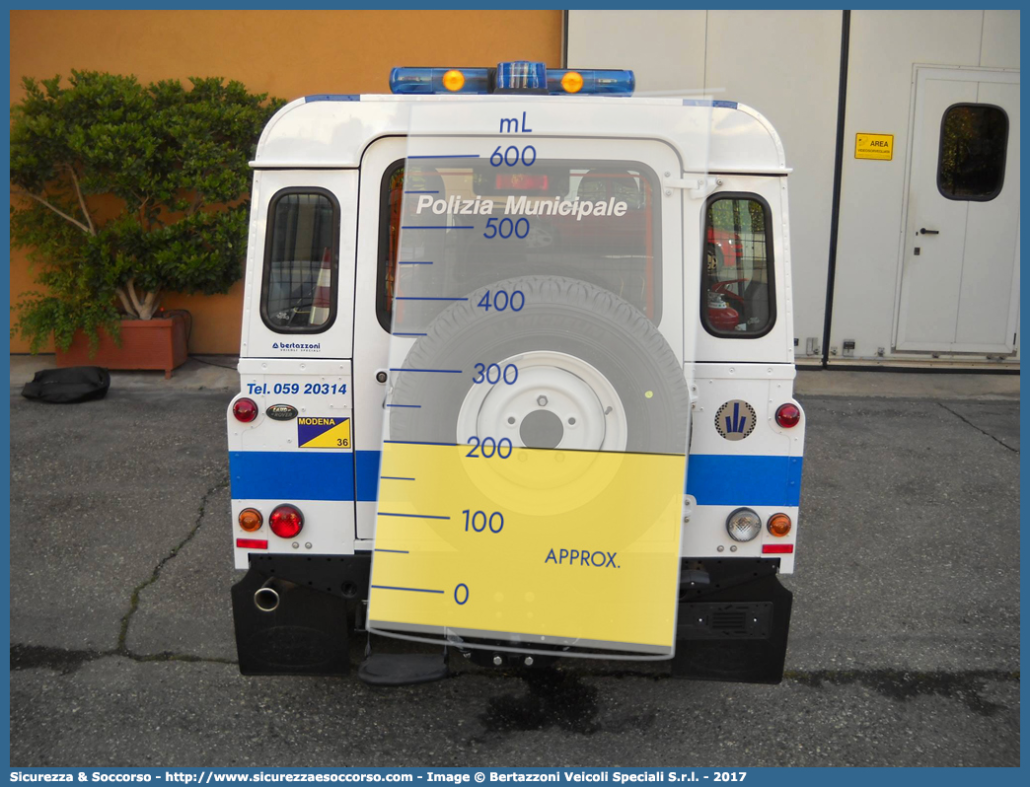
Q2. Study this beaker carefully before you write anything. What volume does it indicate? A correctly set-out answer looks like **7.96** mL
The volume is **200** mL
